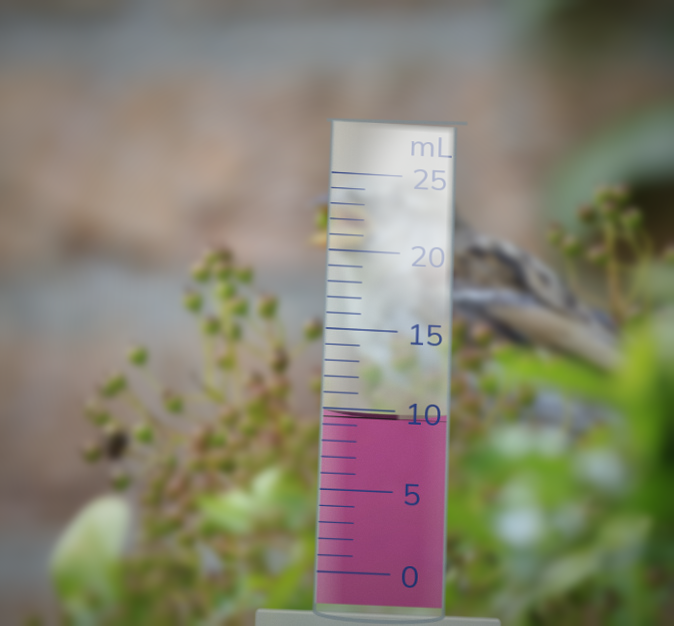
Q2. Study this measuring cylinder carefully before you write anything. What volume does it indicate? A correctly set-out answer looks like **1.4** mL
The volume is **9.5** mL
